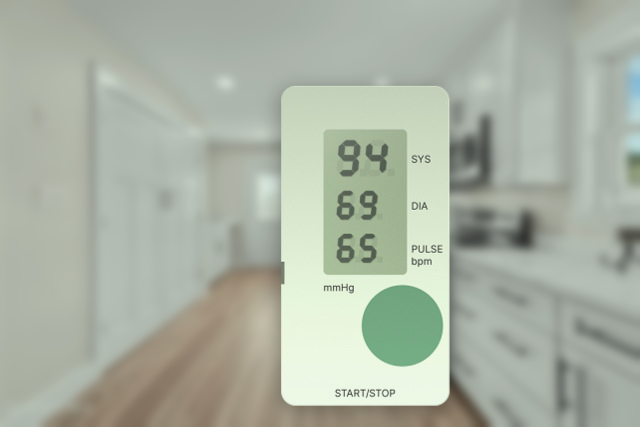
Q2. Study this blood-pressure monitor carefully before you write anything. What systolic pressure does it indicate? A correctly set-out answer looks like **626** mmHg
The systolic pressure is **94** mmHg
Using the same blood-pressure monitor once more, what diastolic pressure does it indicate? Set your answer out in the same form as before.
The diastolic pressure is **69** mmHg
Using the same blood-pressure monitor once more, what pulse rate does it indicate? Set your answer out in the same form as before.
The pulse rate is **65** bpm
